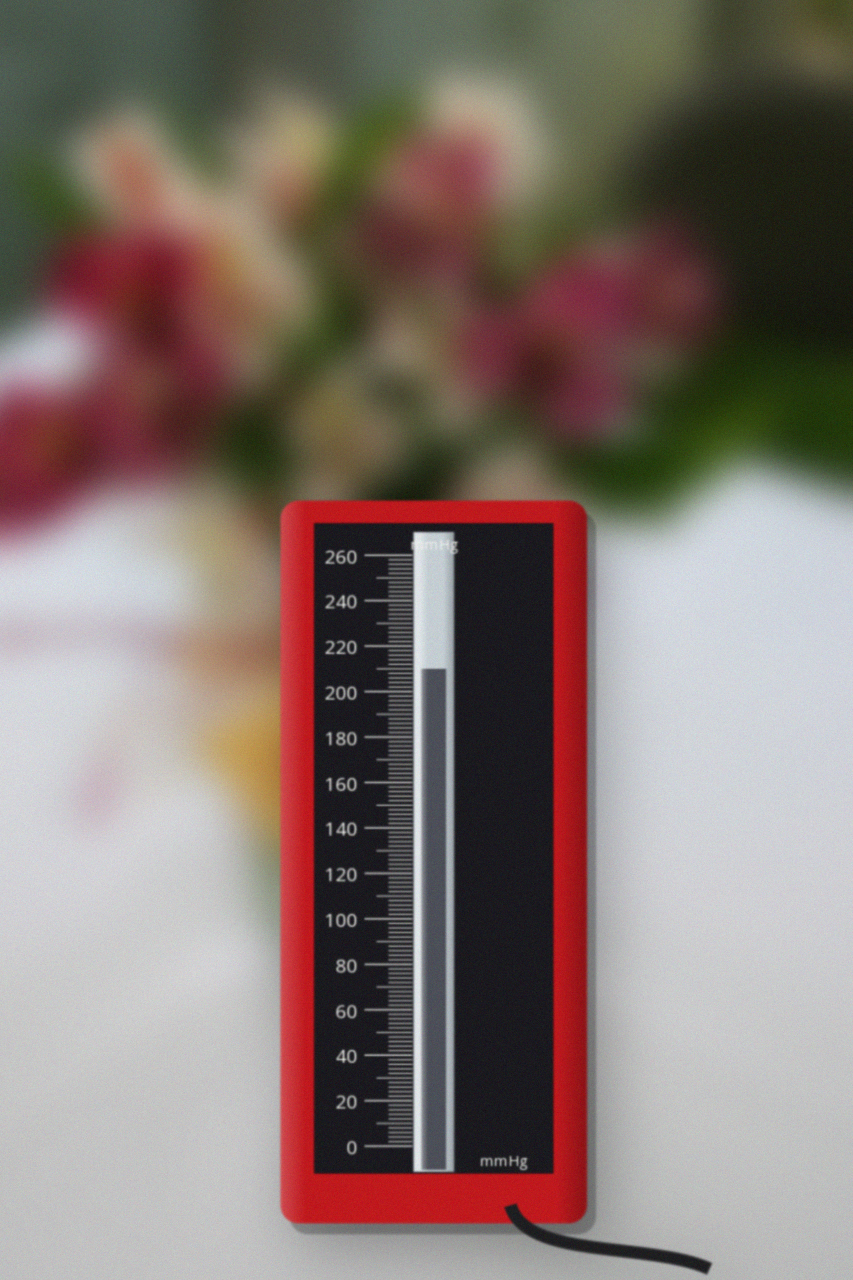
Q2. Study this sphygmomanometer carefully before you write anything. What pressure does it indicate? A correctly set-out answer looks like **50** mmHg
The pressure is **210** mmHg
